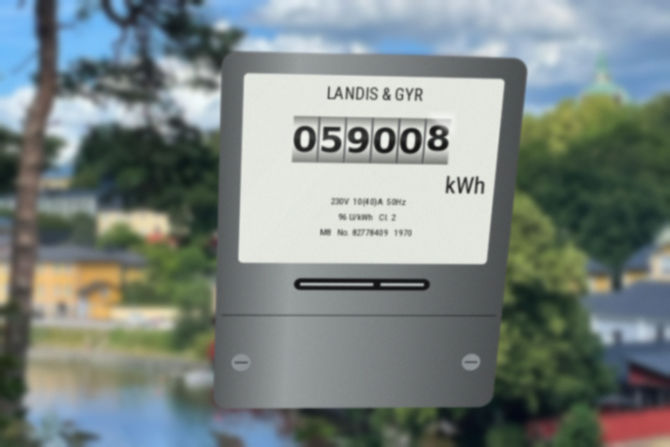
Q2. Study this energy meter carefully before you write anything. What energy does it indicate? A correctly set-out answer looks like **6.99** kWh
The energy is **59008** kWh
